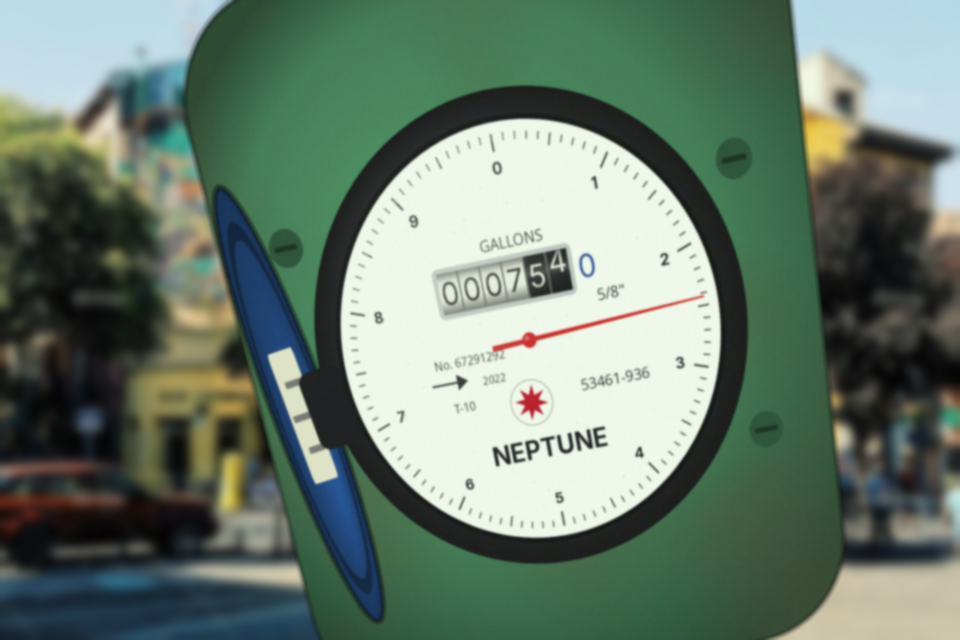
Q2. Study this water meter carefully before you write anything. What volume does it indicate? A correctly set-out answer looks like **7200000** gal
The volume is **7542.4** gal
